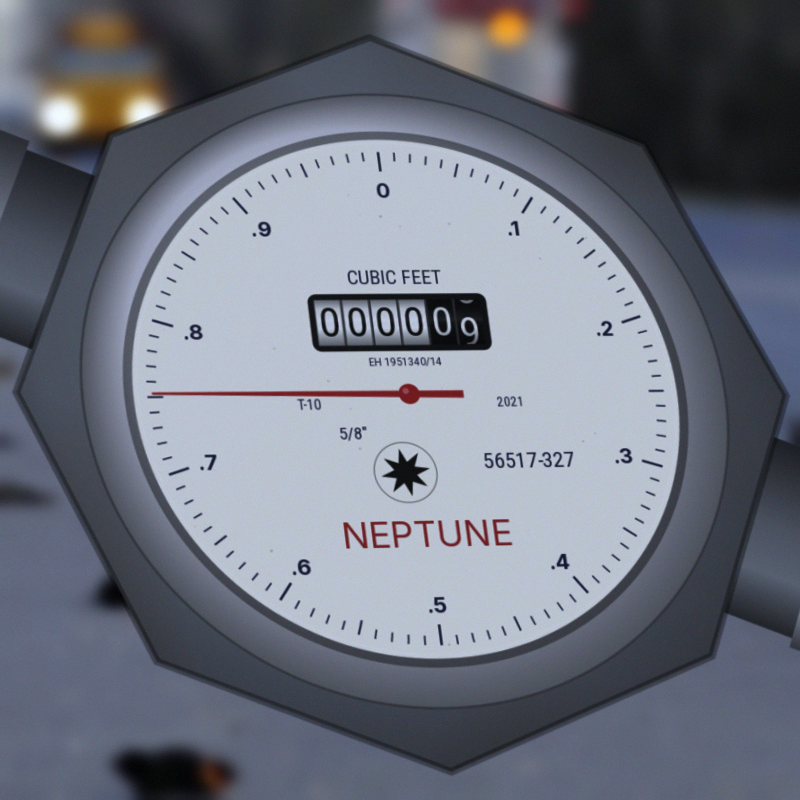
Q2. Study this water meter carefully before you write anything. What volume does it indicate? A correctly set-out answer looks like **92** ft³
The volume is **8.75** ft³
